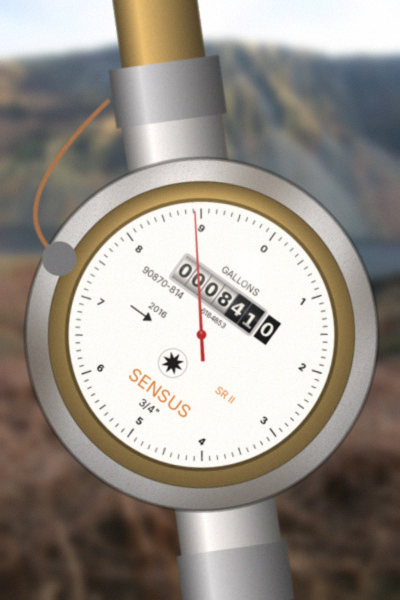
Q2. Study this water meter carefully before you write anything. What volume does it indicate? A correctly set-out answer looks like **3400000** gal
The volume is **8408.9** gal
